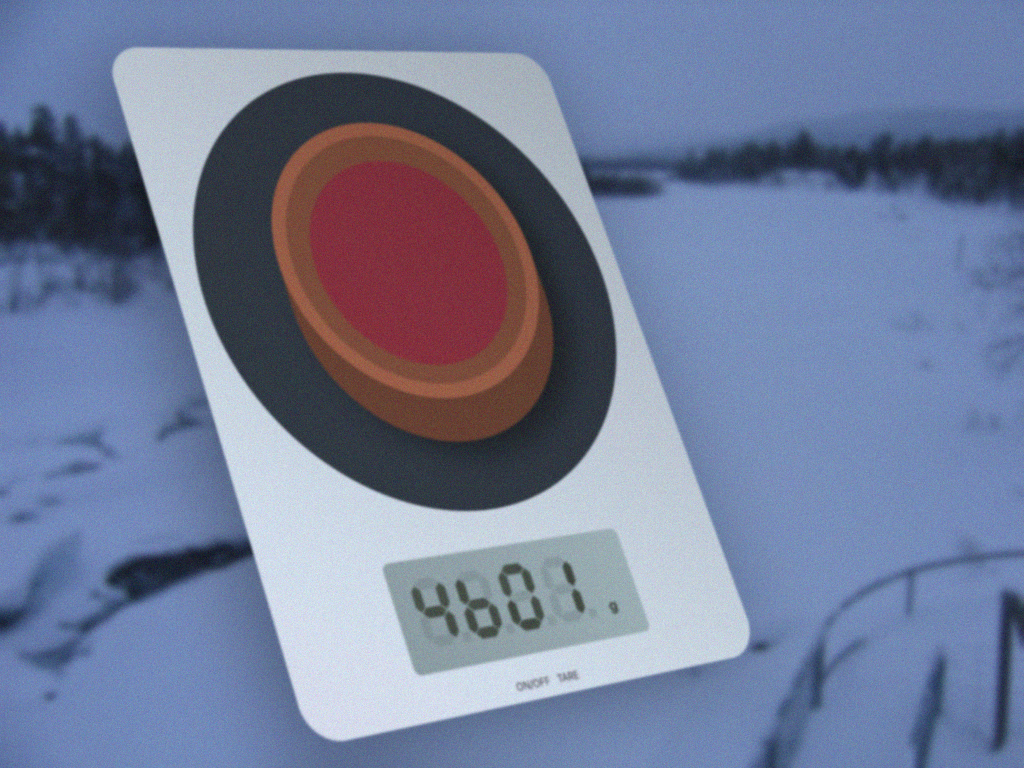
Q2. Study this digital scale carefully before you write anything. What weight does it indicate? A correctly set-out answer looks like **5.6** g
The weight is **4601** g
